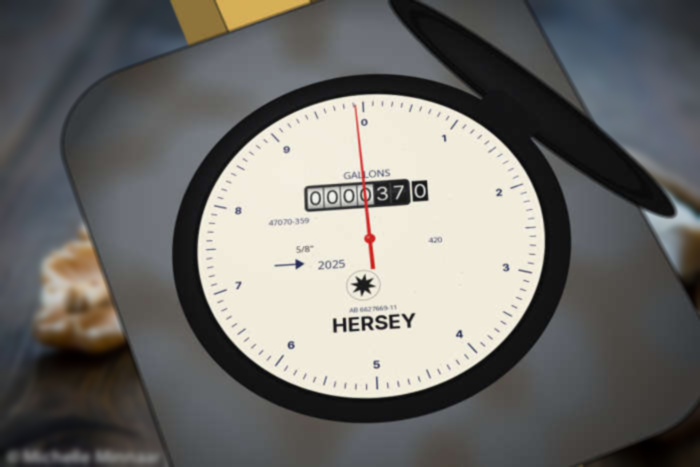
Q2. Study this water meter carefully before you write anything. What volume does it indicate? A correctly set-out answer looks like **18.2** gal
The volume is **369.9** gal
